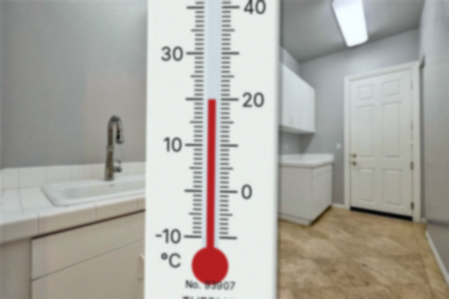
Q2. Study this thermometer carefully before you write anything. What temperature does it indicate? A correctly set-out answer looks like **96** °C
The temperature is **20** °C
